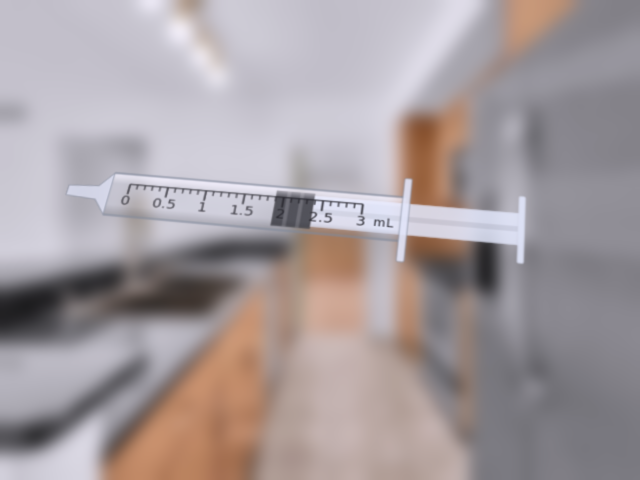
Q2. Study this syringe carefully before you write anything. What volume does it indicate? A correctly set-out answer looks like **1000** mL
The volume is **1.9** mL
